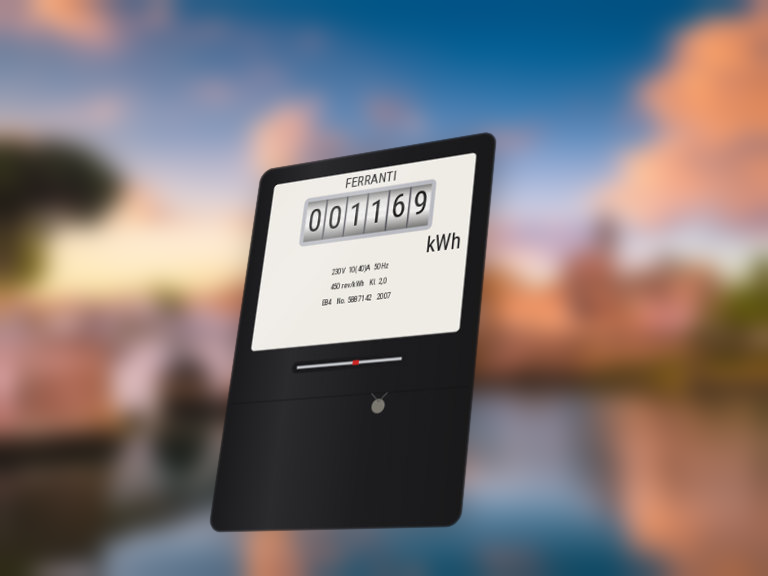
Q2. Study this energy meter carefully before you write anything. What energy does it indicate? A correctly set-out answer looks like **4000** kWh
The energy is **1169** kWh
